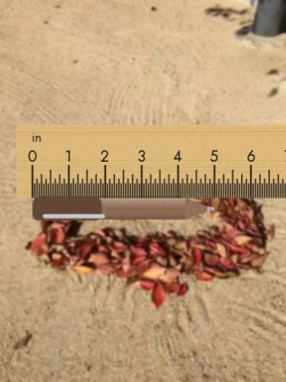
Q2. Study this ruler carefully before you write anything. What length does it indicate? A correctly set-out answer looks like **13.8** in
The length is **5** in
